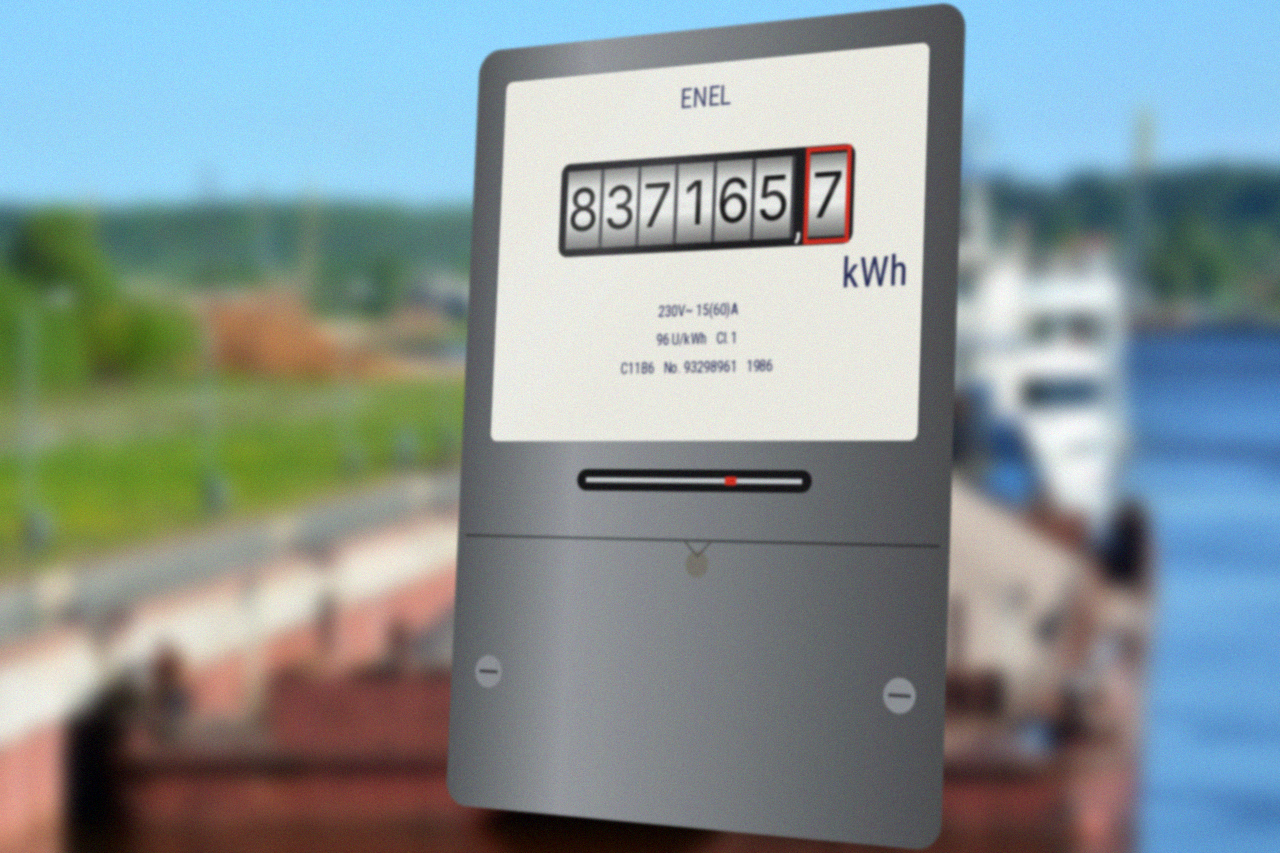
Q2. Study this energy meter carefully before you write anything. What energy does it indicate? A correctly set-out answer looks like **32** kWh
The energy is **837165.7** kWh
